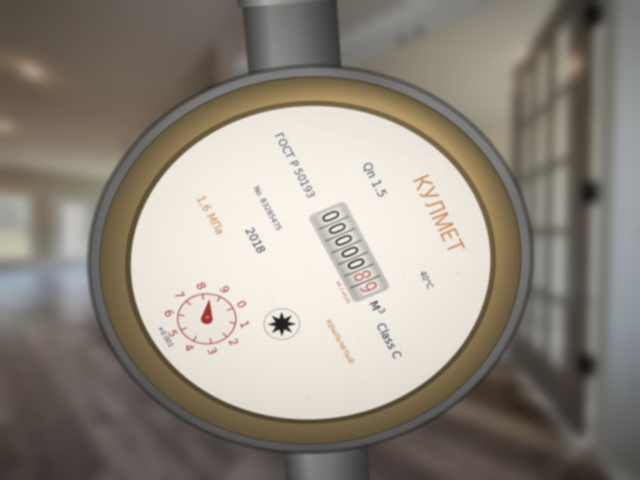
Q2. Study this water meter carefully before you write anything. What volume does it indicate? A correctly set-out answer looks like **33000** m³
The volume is **0.898** m³
